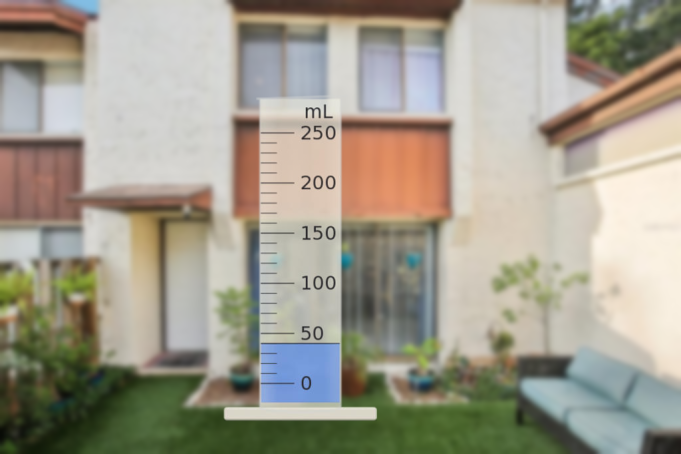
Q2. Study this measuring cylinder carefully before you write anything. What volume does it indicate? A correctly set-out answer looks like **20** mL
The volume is **40** mL
